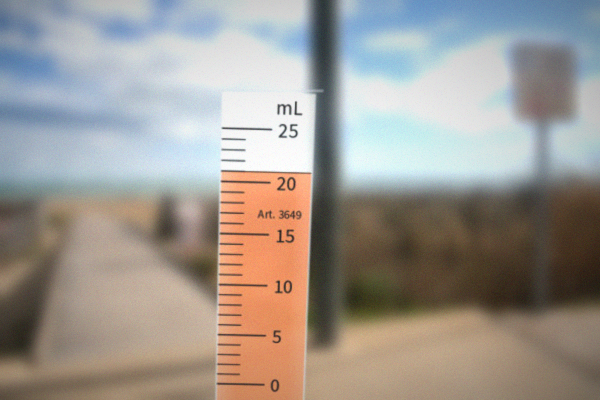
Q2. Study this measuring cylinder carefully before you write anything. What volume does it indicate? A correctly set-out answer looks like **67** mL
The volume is **21** mL
